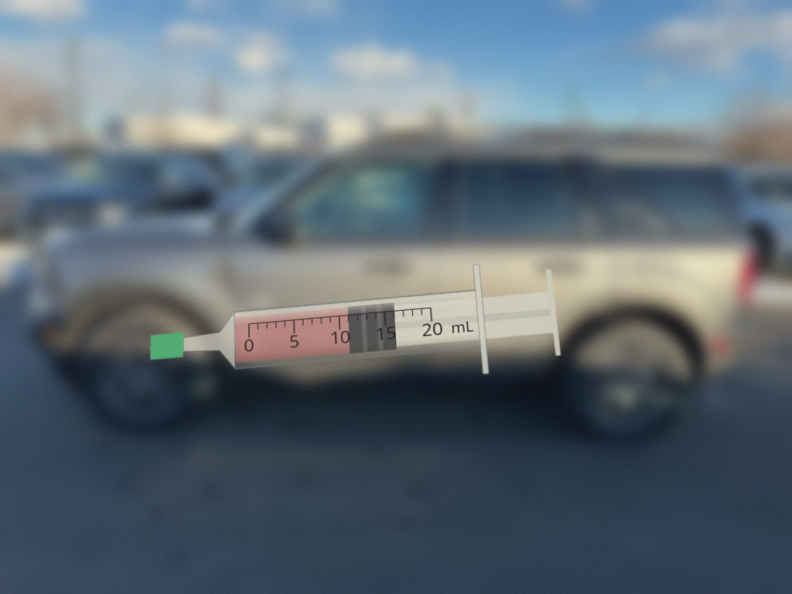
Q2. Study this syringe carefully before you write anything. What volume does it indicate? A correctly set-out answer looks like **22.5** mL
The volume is **11** mL
